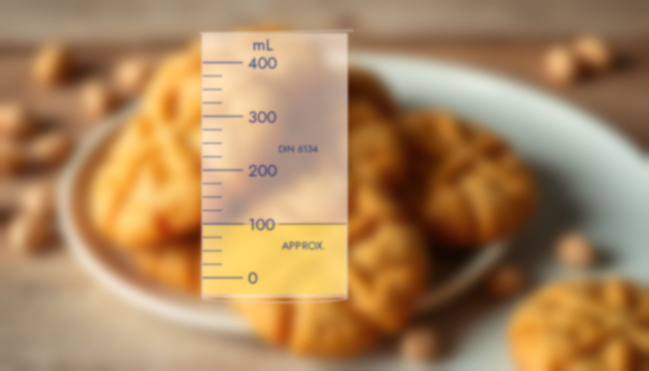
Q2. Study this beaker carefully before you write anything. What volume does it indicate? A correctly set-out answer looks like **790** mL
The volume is **100** mL
